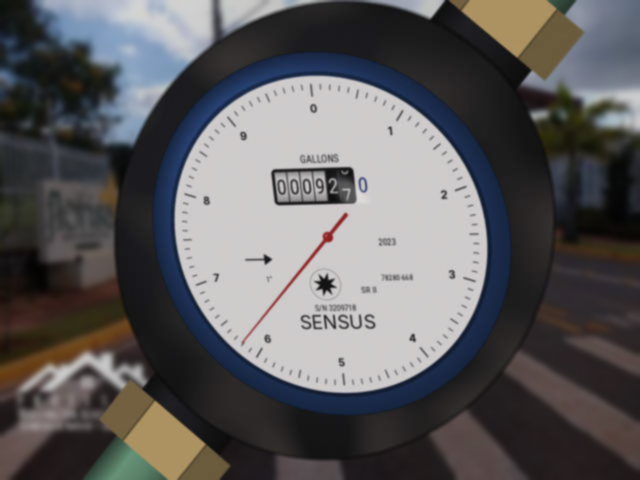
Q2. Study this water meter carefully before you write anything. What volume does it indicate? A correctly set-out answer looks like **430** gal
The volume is **9266.2** gal
